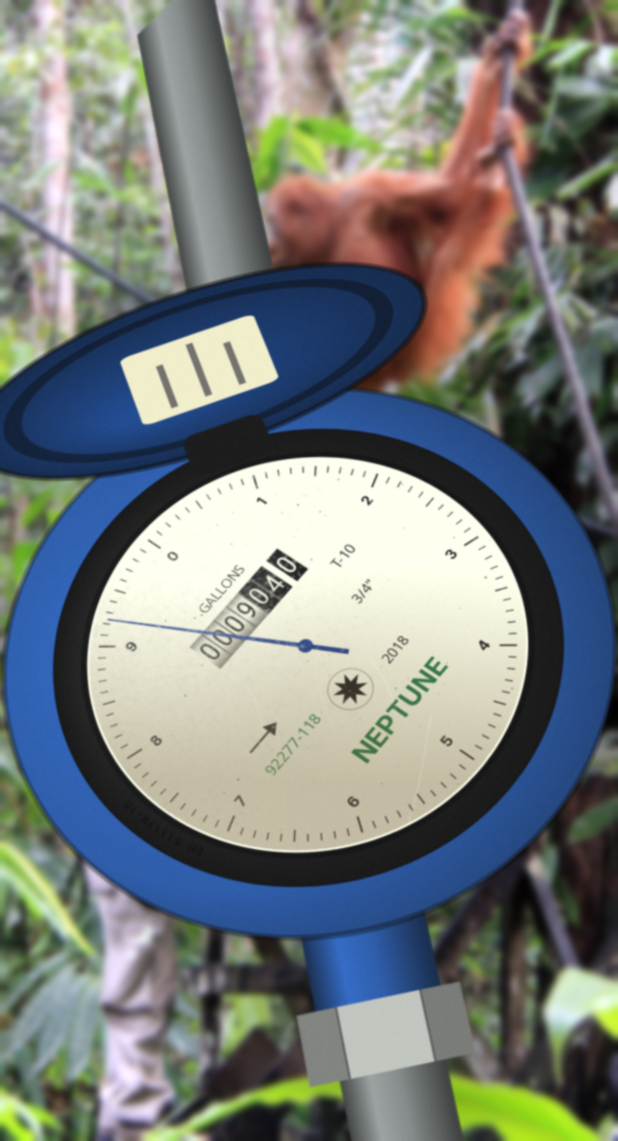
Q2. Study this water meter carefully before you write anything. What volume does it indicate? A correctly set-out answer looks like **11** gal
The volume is **9039.2** gal
